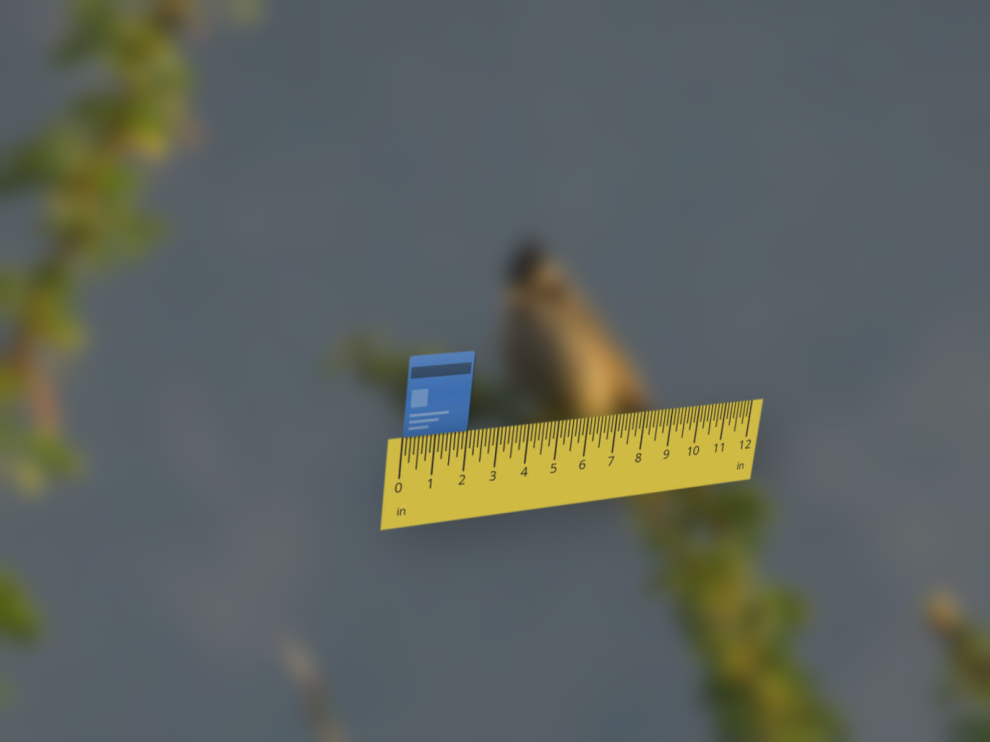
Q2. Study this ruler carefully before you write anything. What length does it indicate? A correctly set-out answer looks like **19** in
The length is **2** in
